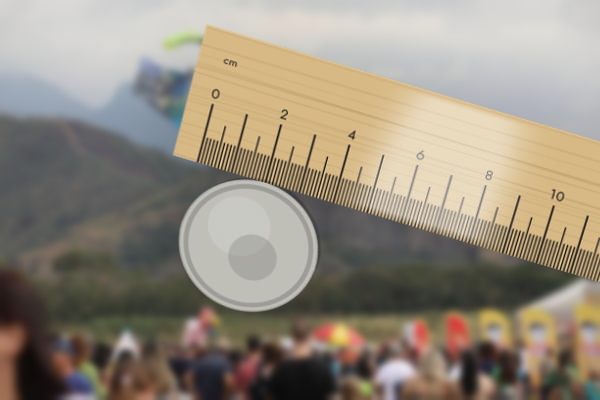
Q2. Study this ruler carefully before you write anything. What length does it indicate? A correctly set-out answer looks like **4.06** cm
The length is **4** cm
